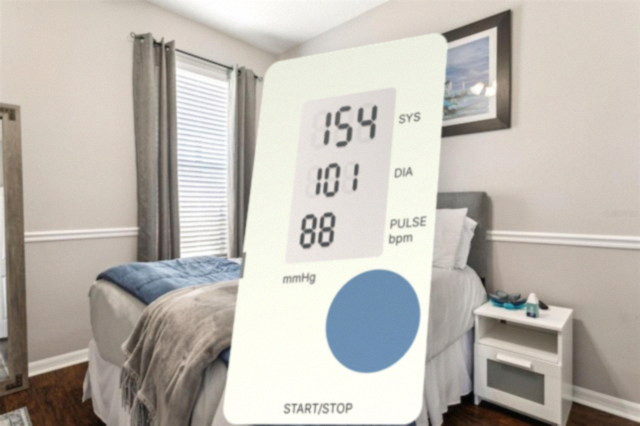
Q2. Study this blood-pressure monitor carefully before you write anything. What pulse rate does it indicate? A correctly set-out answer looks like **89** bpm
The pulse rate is **88** bpm
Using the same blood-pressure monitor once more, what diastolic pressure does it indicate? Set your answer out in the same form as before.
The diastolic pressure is **101** mmHg
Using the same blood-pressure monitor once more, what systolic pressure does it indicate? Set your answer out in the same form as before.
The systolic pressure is **154** mmHg
